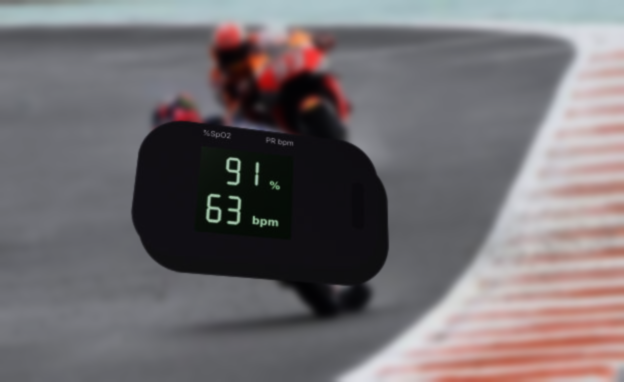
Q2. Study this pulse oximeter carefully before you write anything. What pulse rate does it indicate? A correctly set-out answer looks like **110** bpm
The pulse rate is **63** bpm
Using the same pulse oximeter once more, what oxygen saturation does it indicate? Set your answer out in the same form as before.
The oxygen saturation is **91** %
